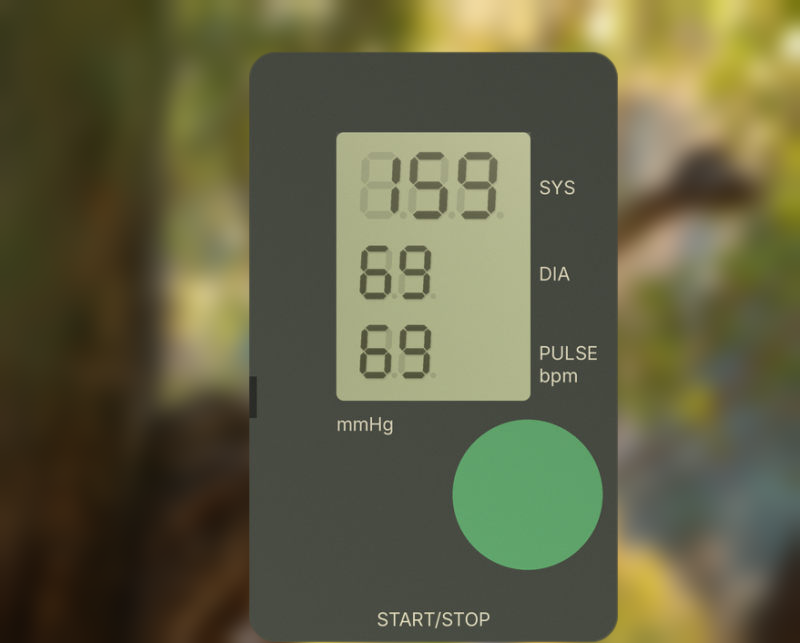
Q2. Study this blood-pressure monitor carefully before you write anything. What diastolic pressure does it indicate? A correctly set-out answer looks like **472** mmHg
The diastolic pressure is **69** mmHg
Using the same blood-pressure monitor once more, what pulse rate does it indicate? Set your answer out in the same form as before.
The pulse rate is **69** bpm
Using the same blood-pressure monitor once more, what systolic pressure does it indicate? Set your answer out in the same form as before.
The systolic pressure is **159** mmHg
